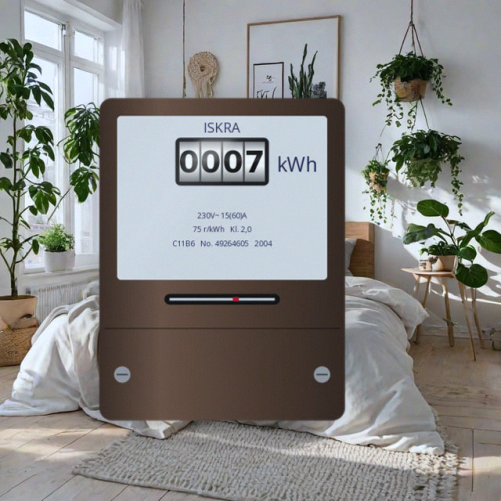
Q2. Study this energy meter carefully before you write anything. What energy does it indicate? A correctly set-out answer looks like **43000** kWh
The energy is **7** kWh
